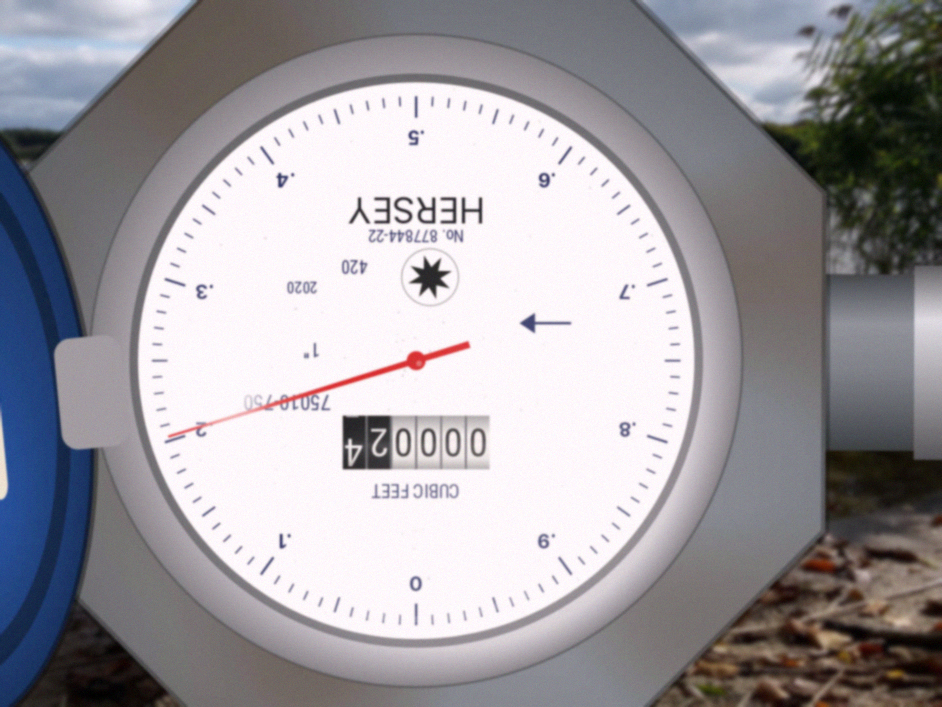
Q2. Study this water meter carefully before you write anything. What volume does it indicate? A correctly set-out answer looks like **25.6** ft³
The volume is **24.20** ft³
